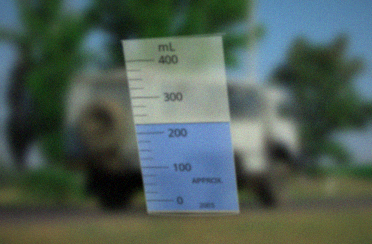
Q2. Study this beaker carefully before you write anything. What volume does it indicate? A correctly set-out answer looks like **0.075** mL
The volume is **225** mL
